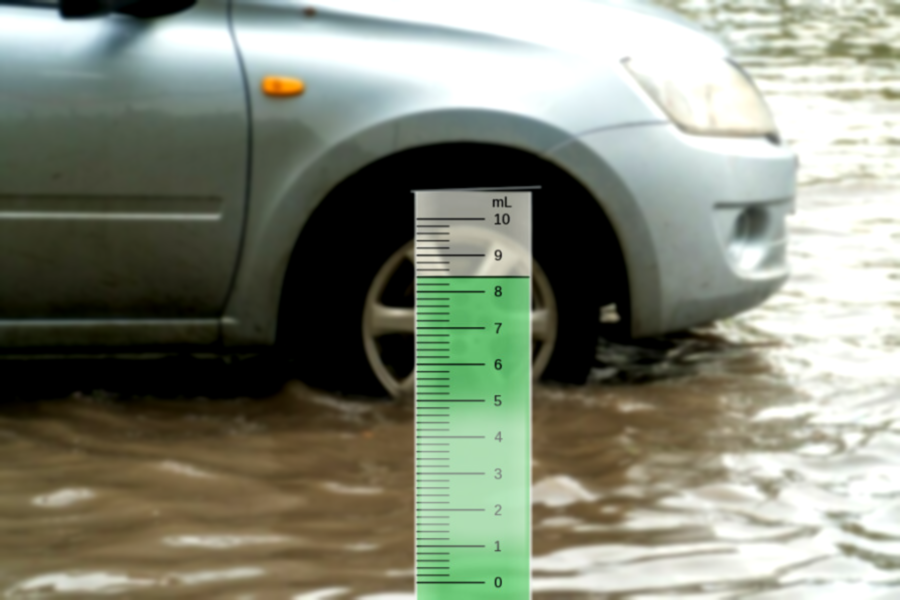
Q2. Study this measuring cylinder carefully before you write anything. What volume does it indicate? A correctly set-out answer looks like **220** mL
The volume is **8.4** mL
